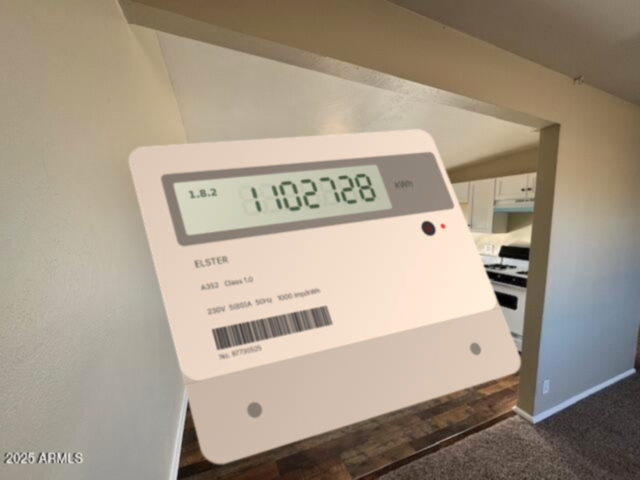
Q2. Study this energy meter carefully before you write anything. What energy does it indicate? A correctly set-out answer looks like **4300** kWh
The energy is **1102728** kWh
